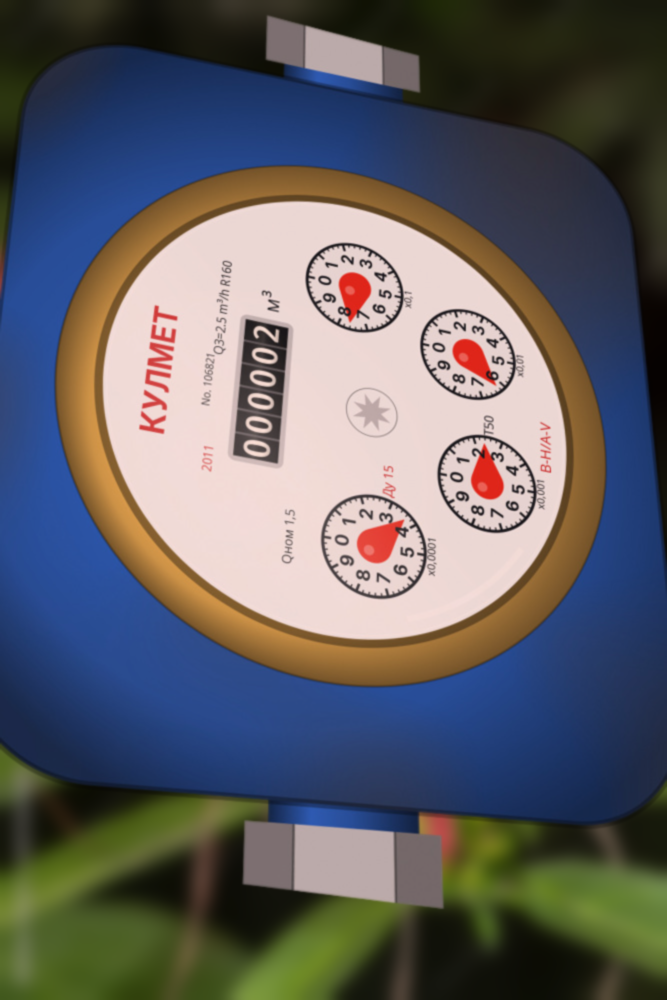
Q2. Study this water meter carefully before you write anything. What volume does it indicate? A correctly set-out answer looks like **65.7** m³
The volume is **2.7623** m³
